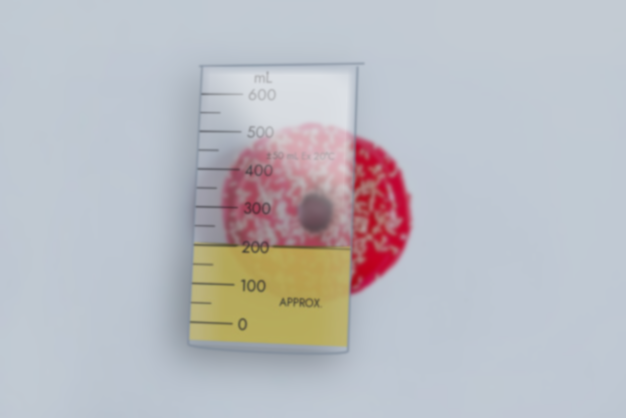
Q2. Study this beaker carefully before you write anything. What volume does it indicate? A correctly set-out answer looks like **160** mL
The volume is **200** mL
